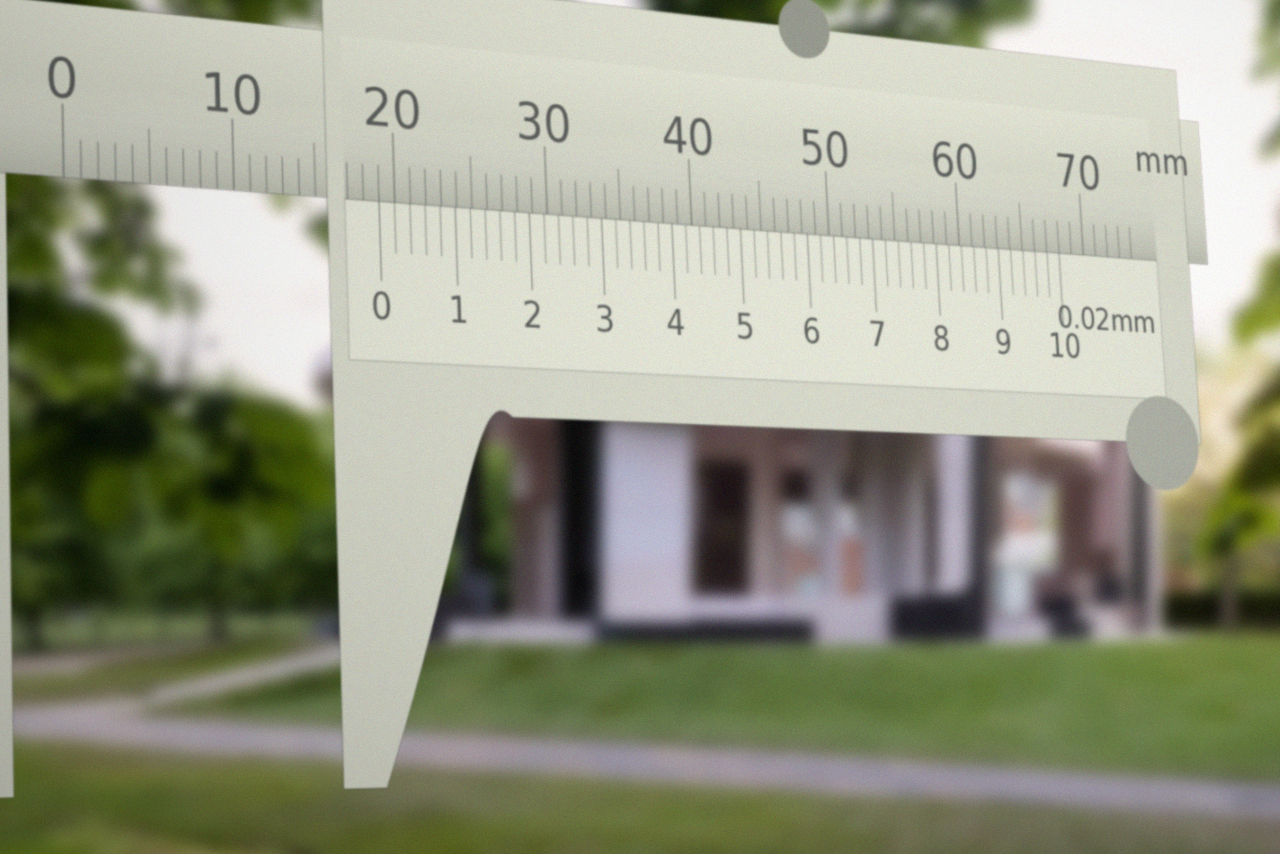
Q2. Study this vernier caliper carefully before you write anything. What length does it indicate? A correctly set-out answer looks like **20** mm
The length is **19.0** mm
